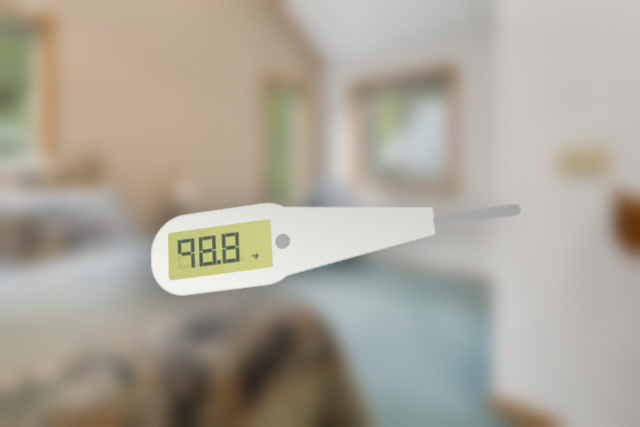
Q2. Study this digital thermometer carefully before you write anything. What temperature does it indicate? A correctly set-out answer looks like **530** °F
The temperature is **98.8** °F
